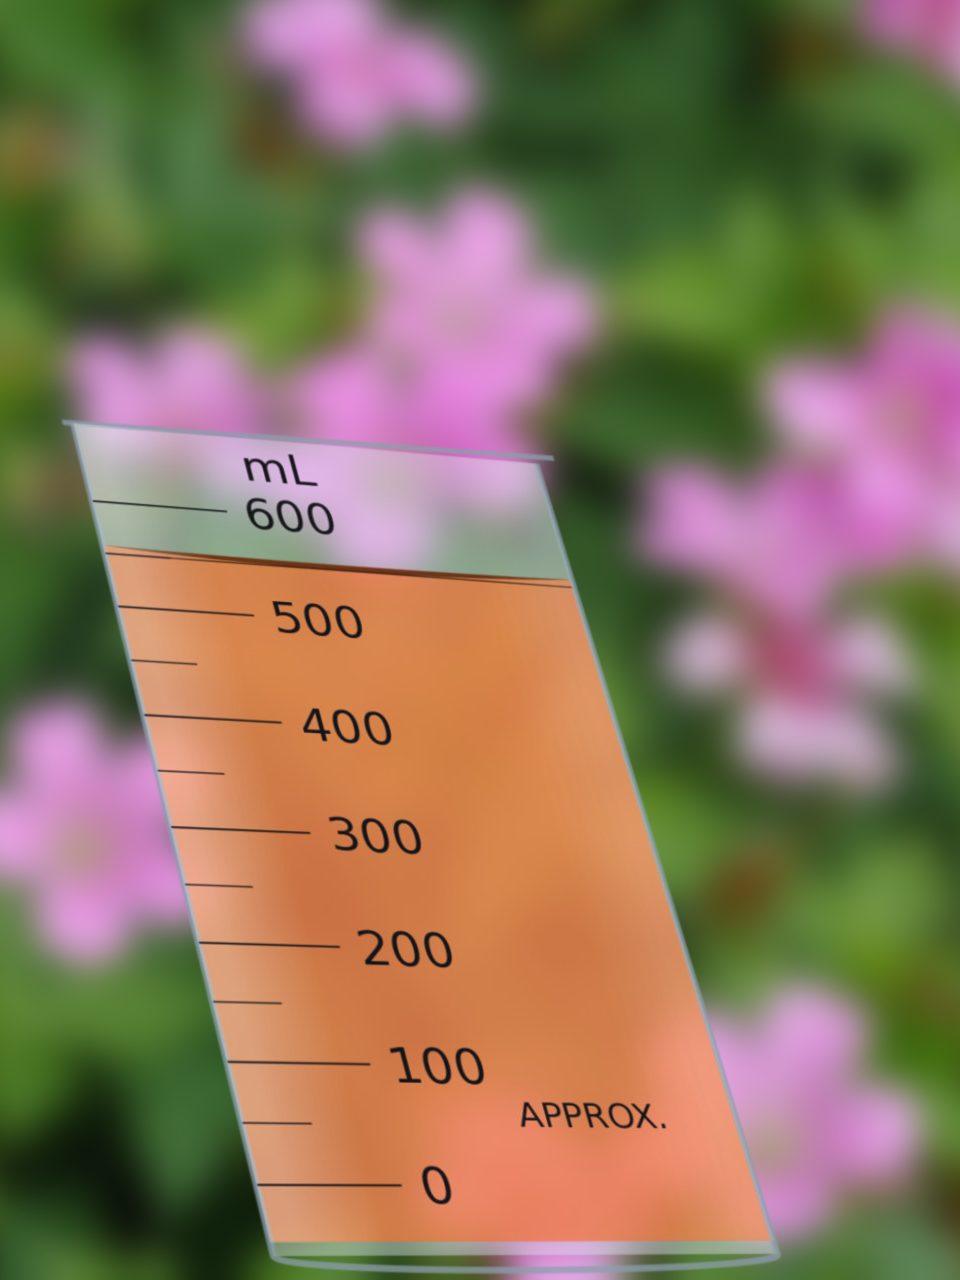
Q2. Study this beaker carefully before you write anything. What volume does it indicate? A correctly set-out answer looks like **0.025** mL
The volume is **550** mL
